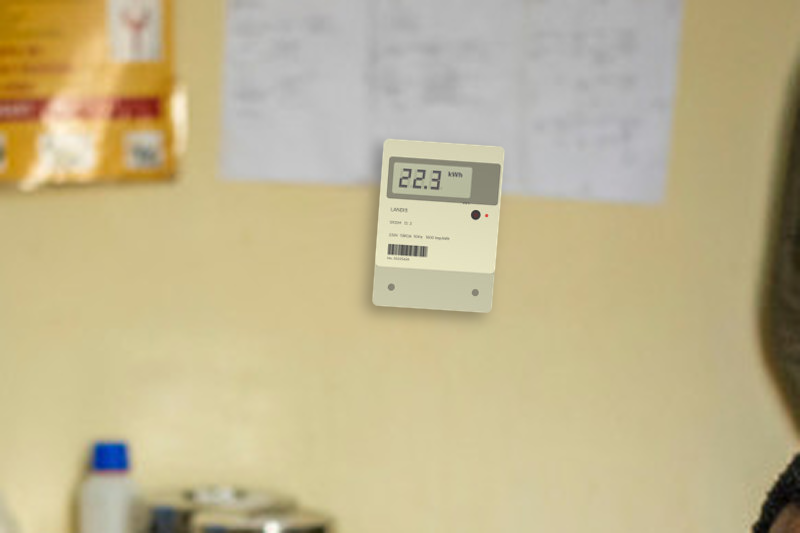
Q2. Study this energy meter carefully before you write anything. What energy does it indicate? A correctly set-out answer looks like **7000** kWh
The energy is **22.3** kWh
